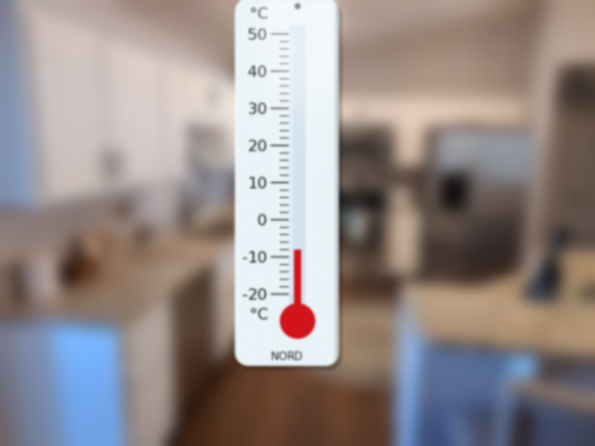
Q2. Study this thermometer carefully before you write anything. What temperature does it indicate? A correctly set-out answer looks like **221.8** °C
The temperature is **-8** °C
